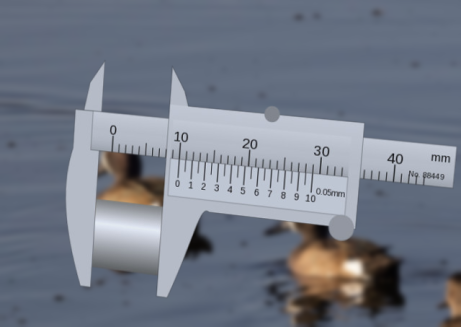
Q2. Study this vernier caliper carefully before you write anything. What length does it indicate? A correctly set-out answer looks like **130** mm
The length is **10.0** mm
